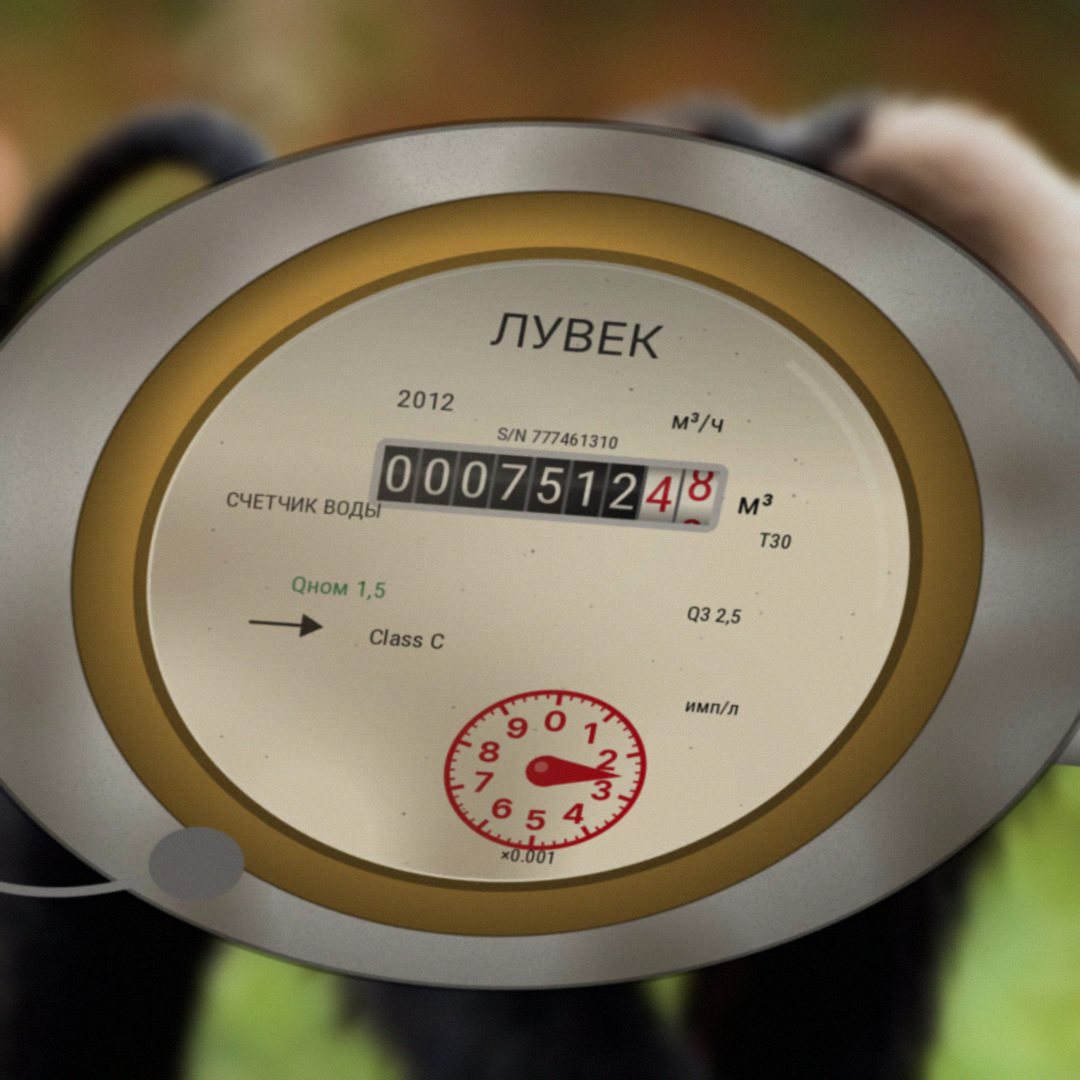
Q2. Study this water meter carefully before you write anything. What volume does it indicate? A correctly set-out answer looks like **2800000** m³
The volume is **7512.482** m³
